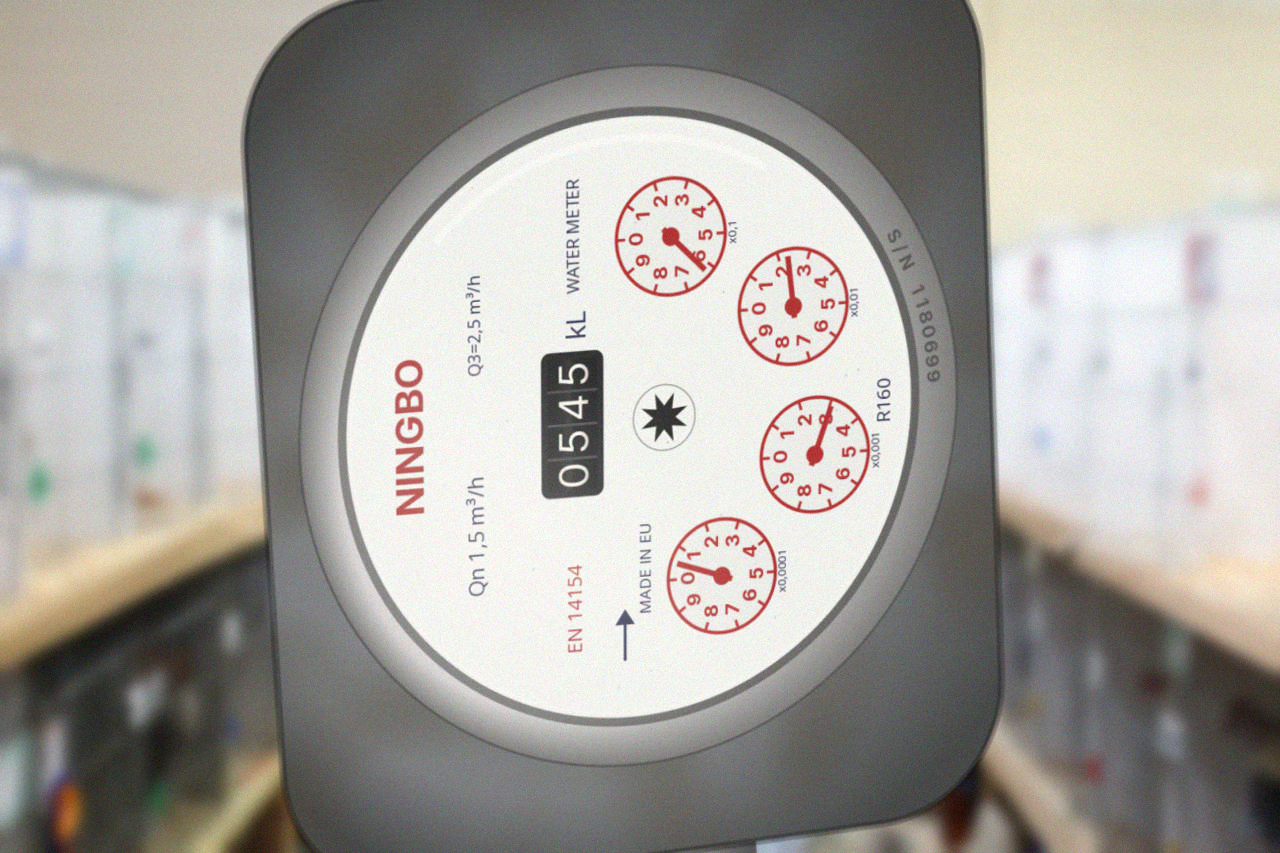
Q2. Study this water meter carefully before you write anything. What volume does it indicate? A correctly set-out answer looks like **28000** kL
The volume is **545.6230** kL
